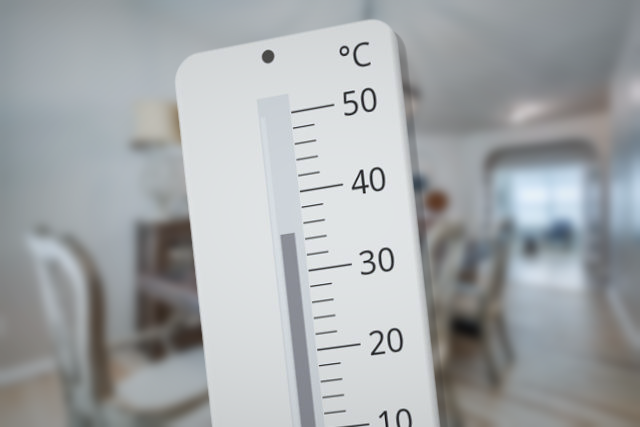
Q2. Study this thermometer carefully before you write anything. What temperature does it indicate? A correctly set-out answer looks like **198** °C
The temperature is **35** °C
